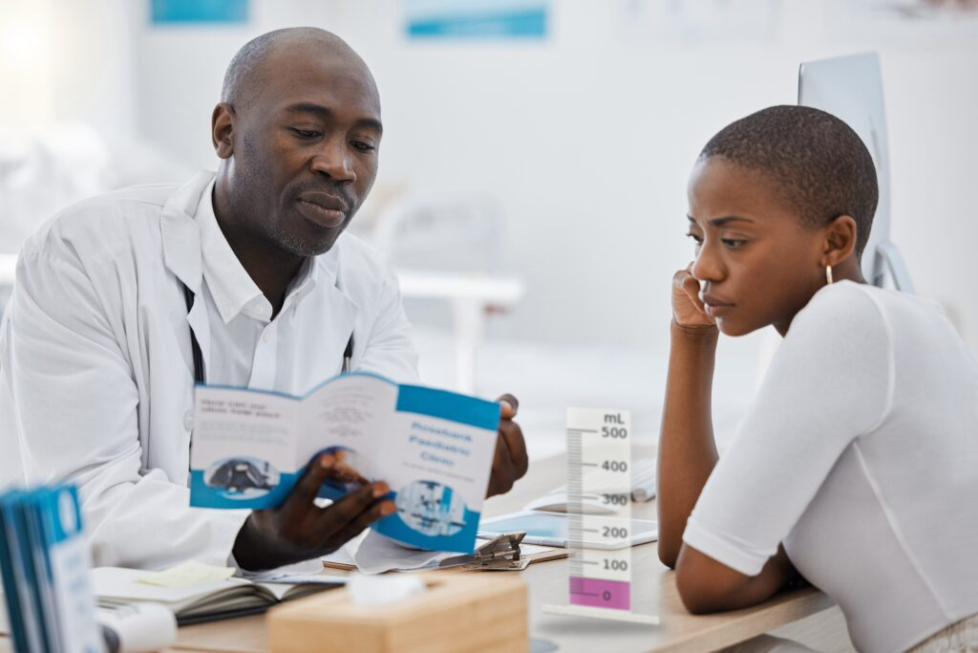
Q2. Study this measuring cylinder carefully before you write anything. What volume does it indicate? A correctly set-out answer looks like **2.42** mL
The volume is **50** mL
